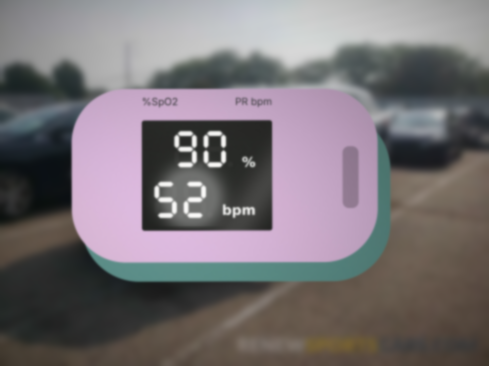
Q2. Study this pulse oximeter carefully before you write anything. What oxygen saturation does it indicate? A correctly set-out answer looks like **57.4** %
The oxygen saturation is **90** %
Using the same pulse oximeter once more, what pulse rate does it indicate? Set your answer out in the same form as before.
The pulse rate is **52** bpm
